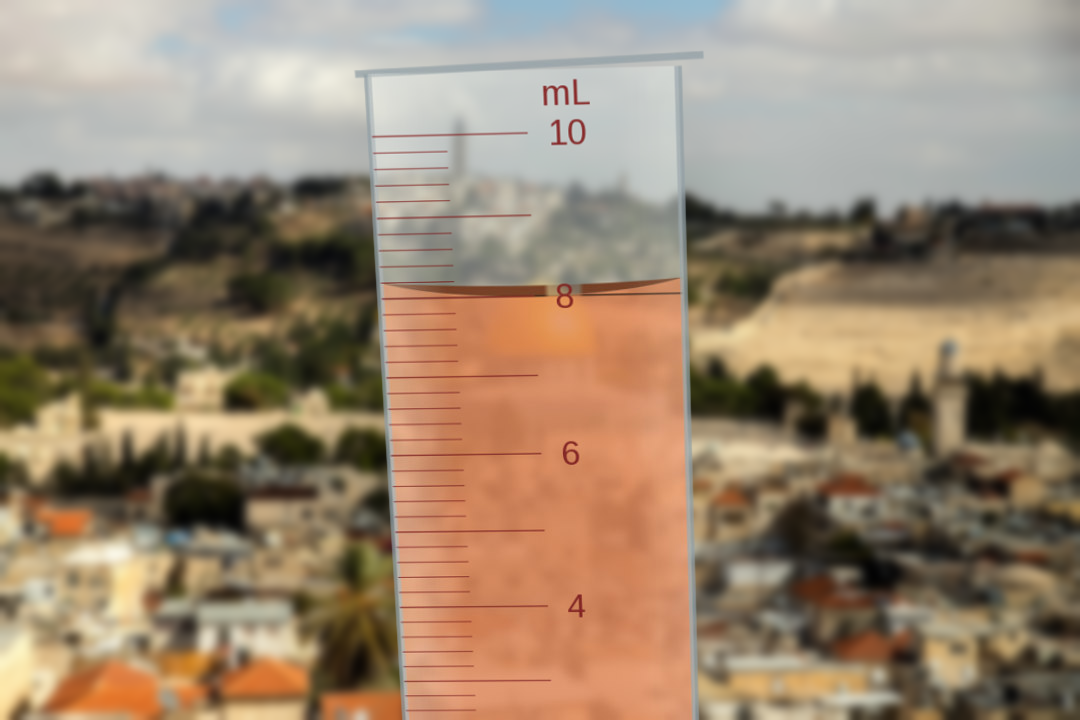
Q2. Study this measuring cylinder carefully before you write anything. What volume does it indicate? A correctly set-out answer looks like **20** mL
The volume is **8** mL
